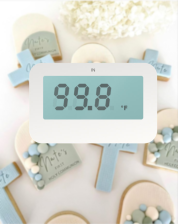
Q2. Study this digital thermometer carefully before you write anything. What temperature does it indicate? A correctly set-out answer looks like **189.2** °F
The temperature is **99.8** °F
